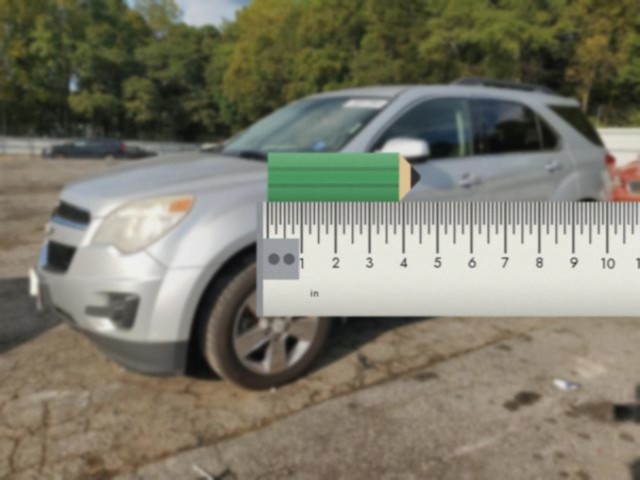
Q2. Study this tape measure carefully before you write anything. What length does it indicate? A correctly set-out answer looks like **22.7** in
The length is **4.5** in
